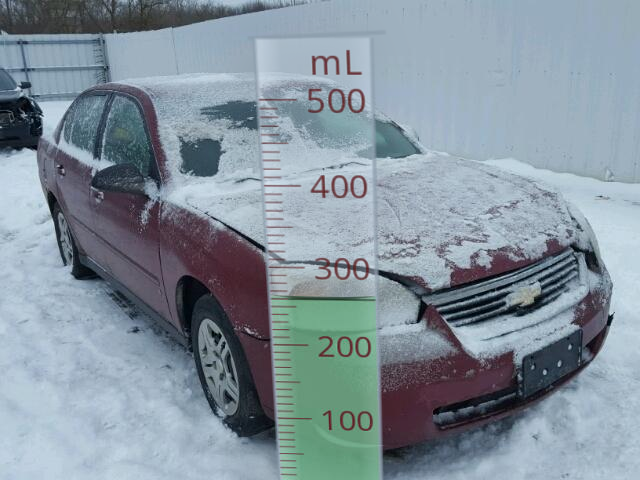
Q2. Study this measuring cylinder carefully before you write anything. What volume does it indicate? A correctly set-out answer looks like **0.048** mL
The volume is **260** mL
